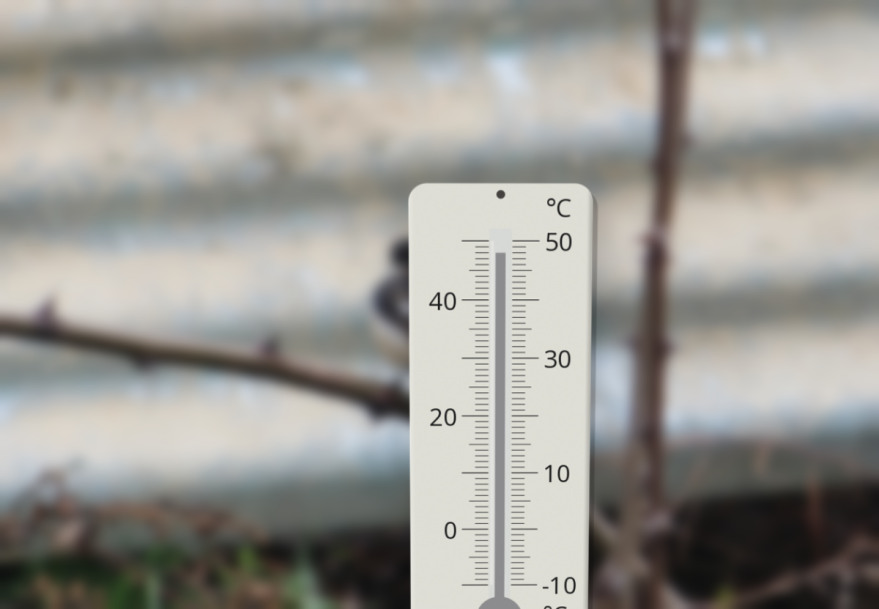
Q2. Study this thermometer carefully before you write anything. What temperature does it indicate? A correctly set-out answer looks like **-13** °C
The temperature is **48** °C
